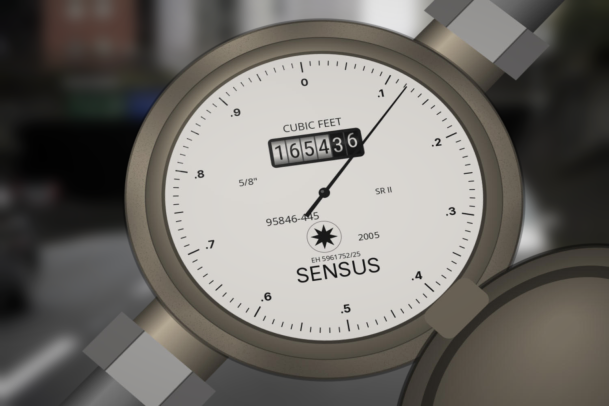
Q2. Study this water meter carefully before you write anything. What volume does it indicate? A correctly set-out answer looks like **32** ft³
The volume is **165436.12** ft³
